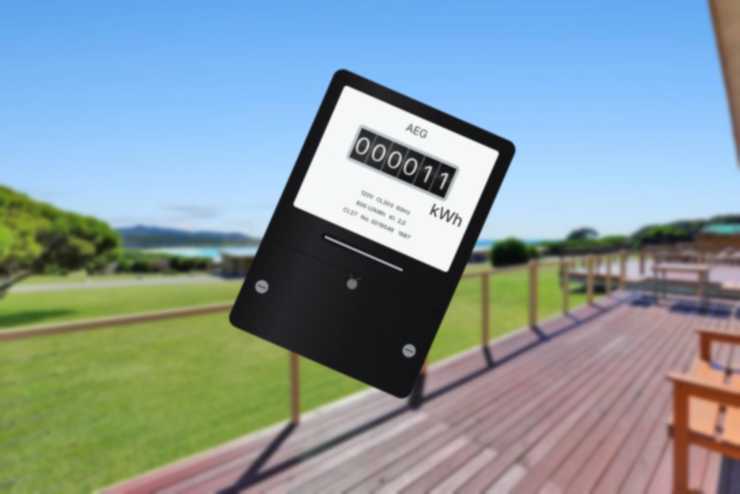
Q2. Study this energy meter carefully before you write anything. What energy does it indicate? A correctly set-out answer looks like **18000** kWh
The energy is **11** kWh
